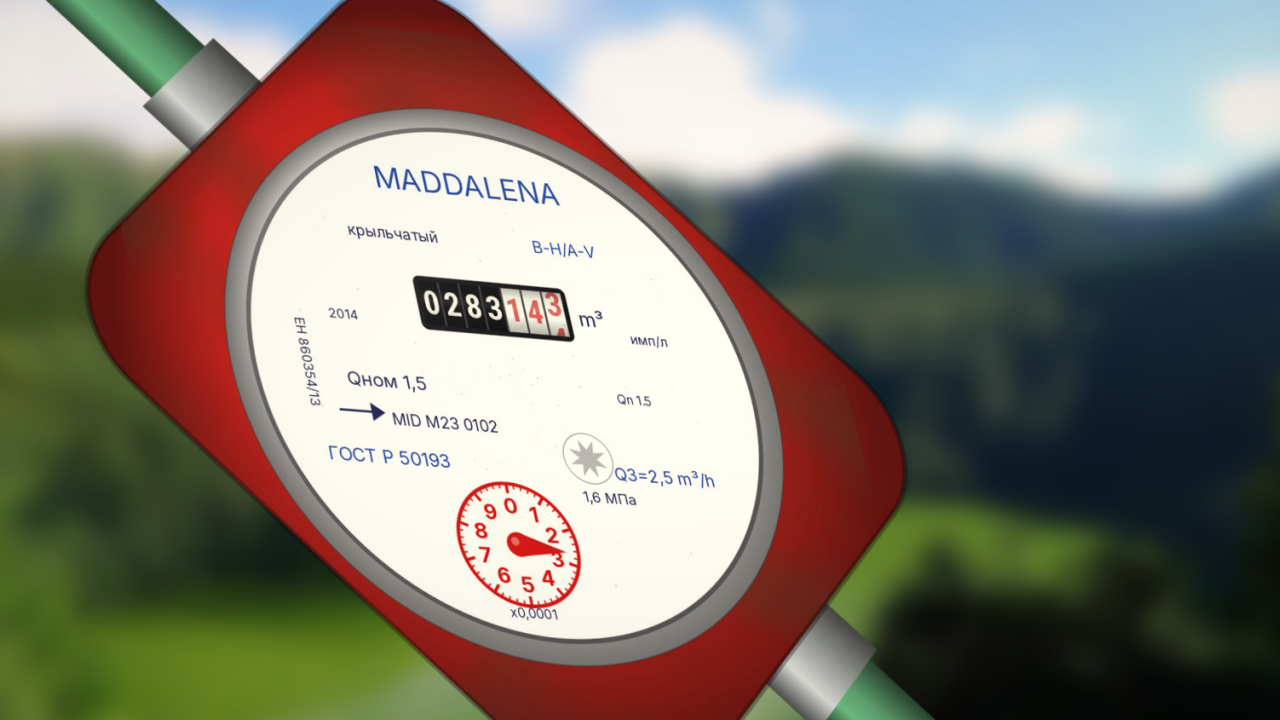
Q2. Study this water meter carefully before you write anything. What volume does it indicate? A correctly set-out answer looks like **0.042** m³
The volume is **283.1432** m³
